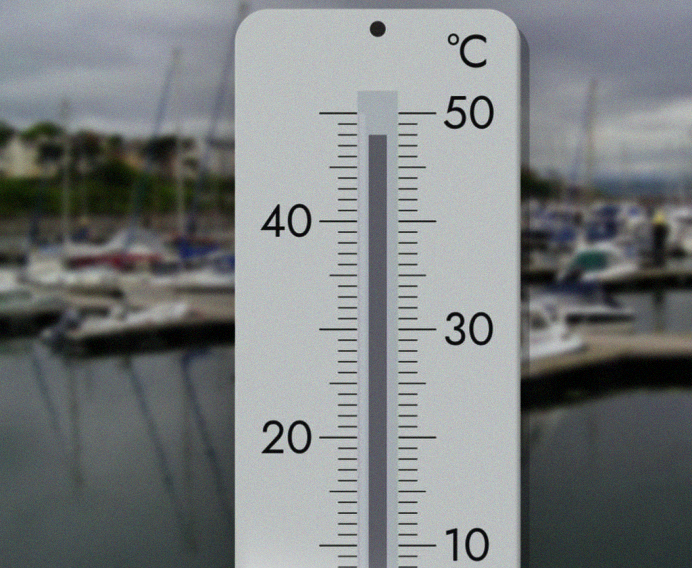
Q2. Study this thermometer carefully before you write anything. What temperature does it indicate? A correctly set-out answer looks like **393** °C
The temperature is **48** °C
